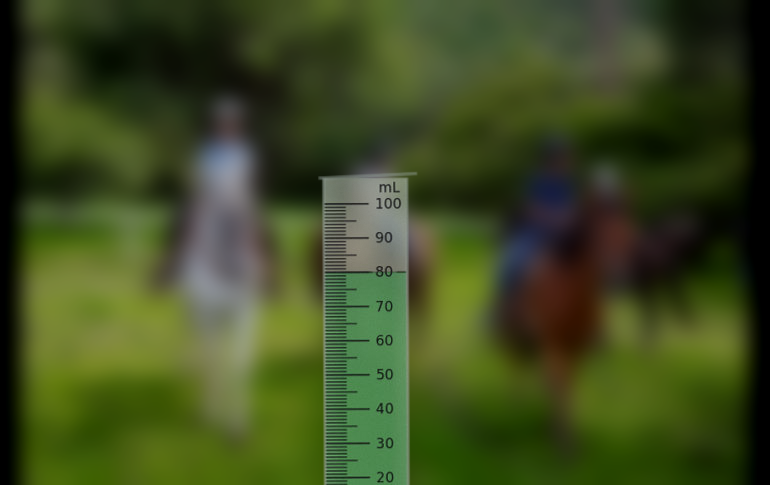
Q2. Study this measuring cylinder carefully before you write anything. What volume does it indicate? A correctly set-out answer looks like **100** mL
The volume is **80** mL
